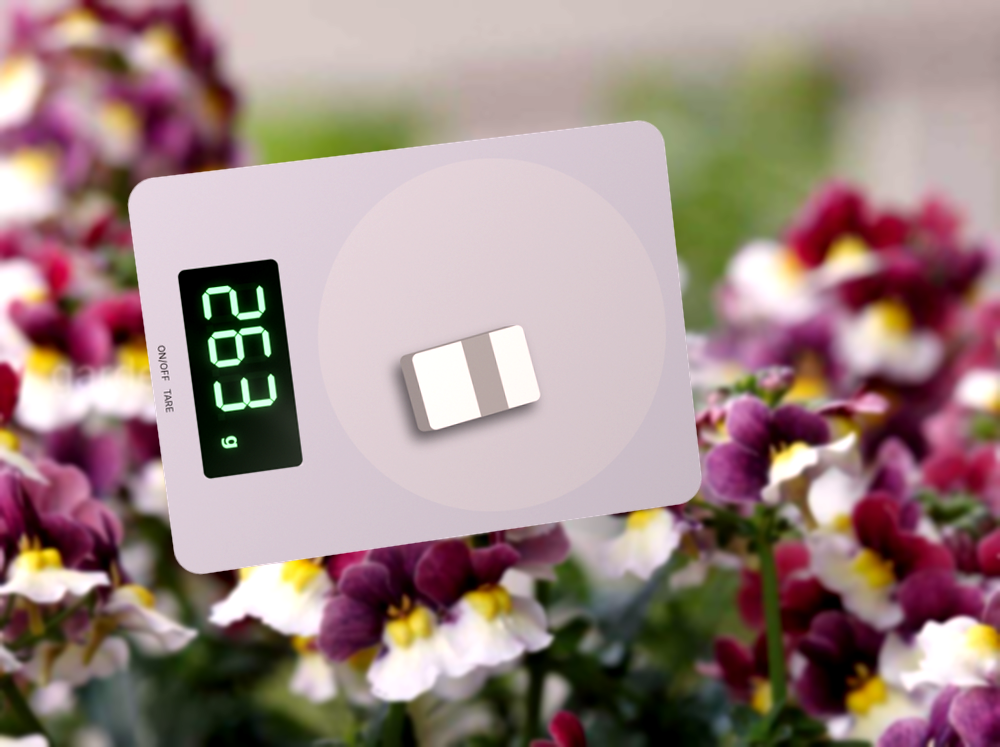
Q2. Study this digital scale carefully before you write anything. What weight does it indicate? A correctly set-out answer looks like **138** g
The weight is **263** g
